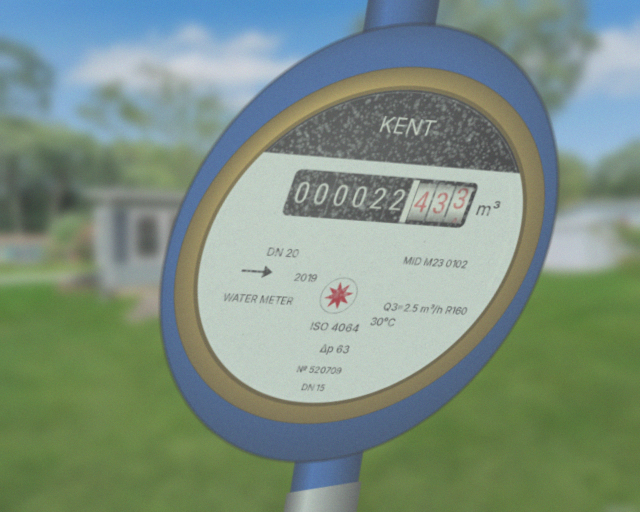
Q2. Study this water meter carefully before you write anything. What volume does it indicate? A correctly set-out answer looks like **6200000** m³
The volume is **22.433** m³
